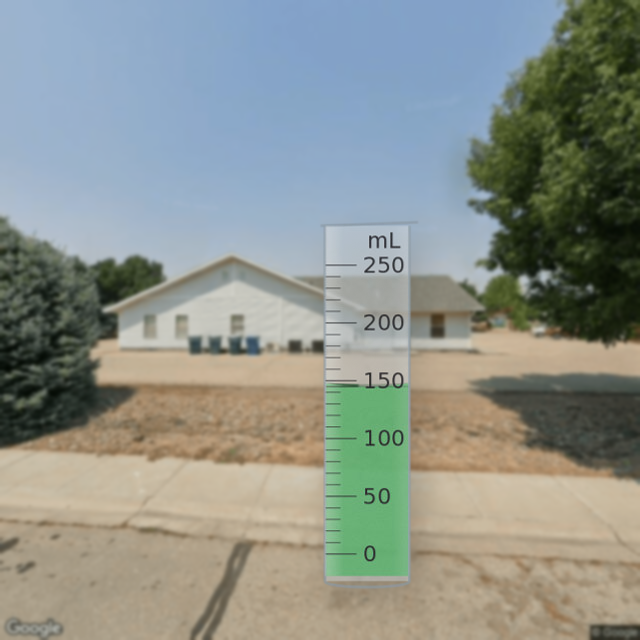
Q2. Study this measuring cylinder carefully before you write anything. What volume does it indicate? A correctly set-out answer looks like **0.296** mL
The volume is **145** mL
